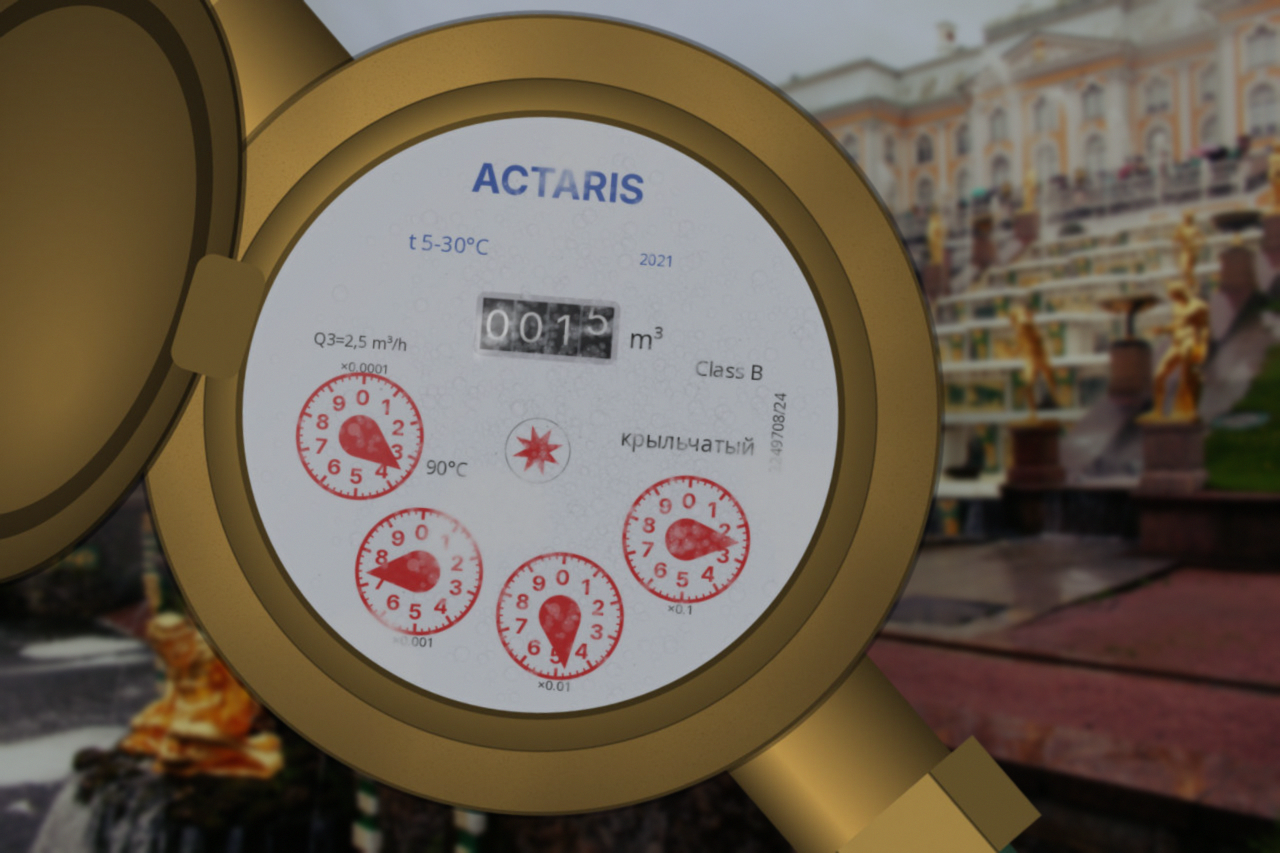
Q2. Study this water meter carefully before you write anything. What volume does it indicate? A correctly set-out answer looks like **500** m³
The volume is **15.2473** m³
